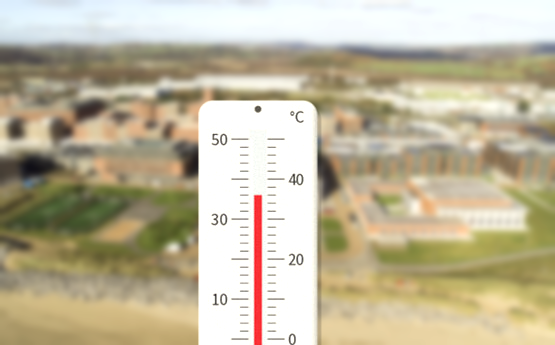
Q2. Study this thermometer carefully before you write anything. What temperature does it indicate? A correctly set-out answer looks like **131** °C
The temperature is **36** °C
